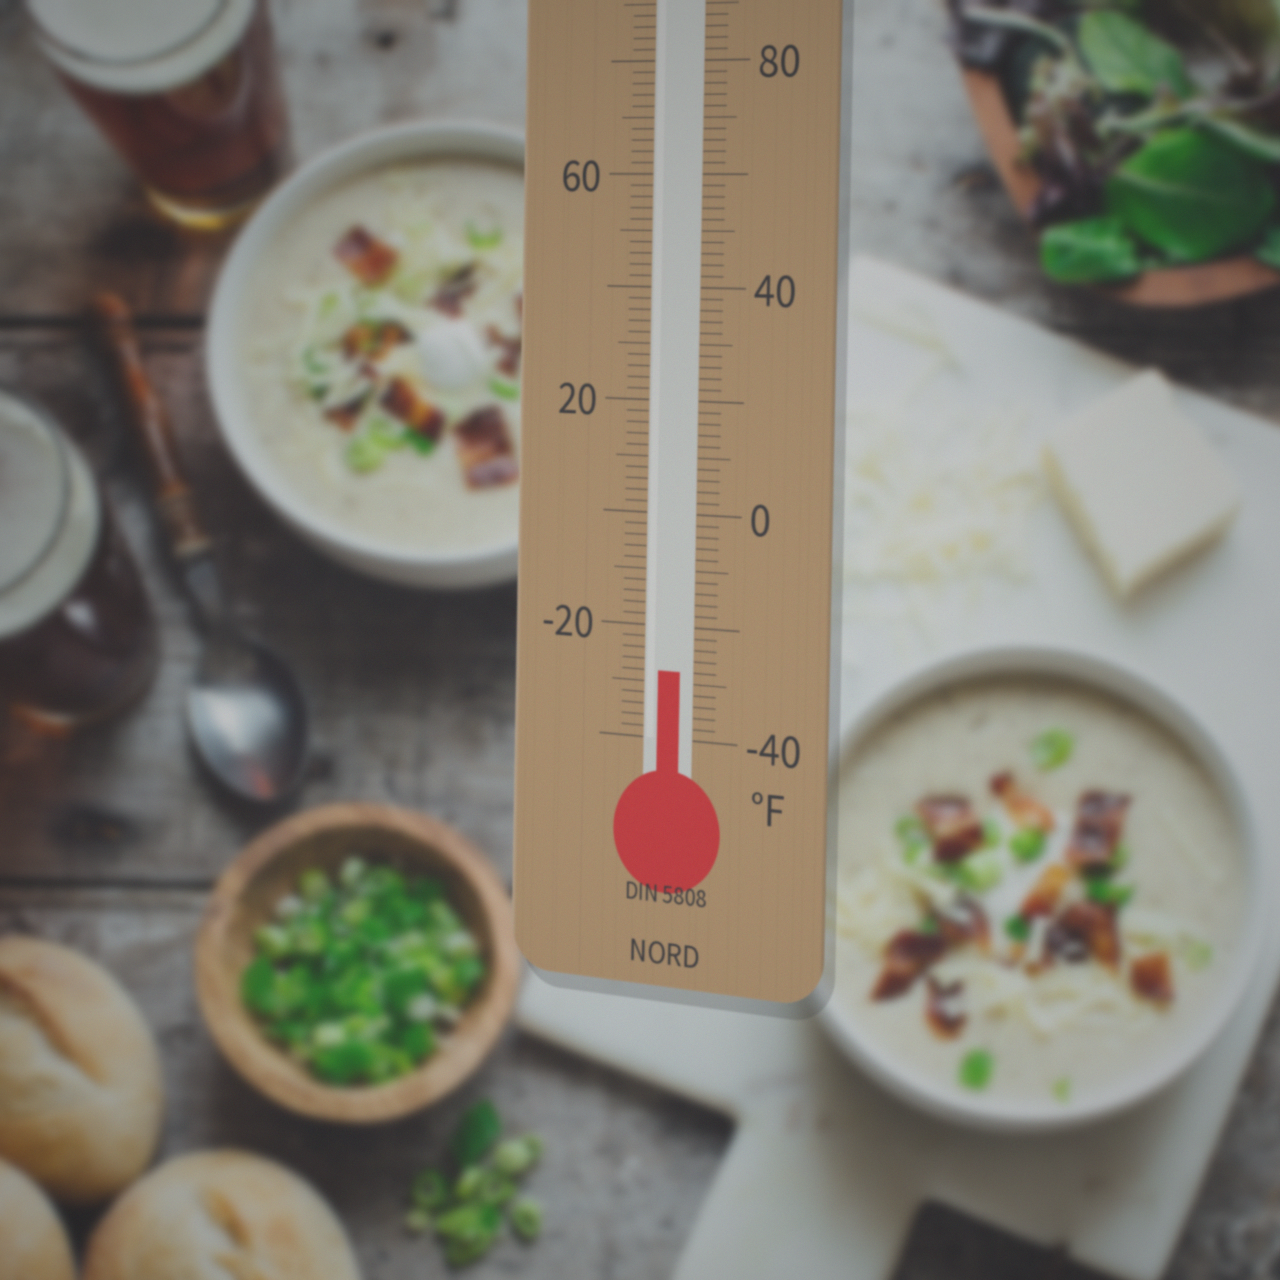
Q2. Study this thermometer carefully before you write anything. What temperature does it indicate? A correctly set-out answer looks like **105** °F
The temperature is **-28** °F
